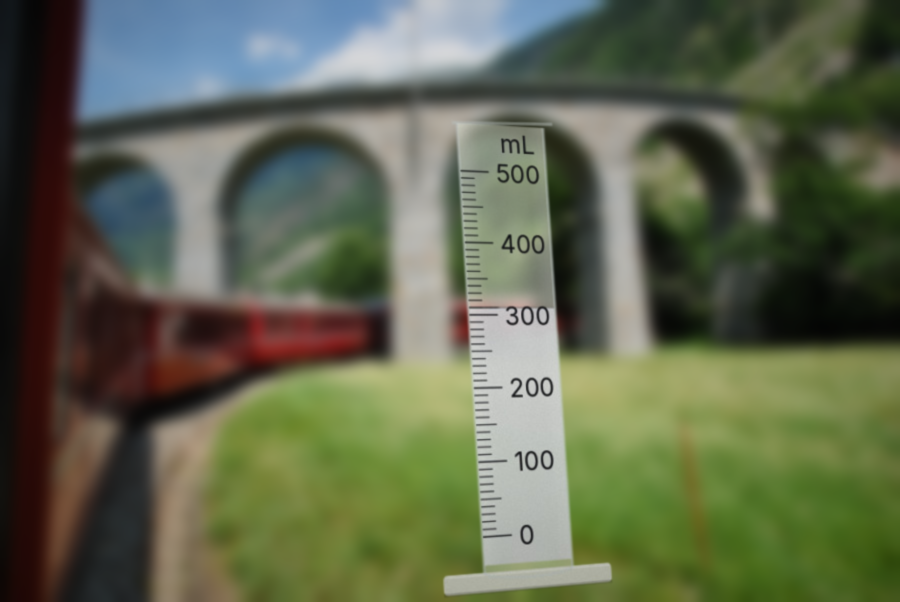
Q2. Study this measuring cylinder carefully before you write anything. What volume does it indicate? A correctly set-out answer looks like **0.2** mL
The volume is **310** mL
